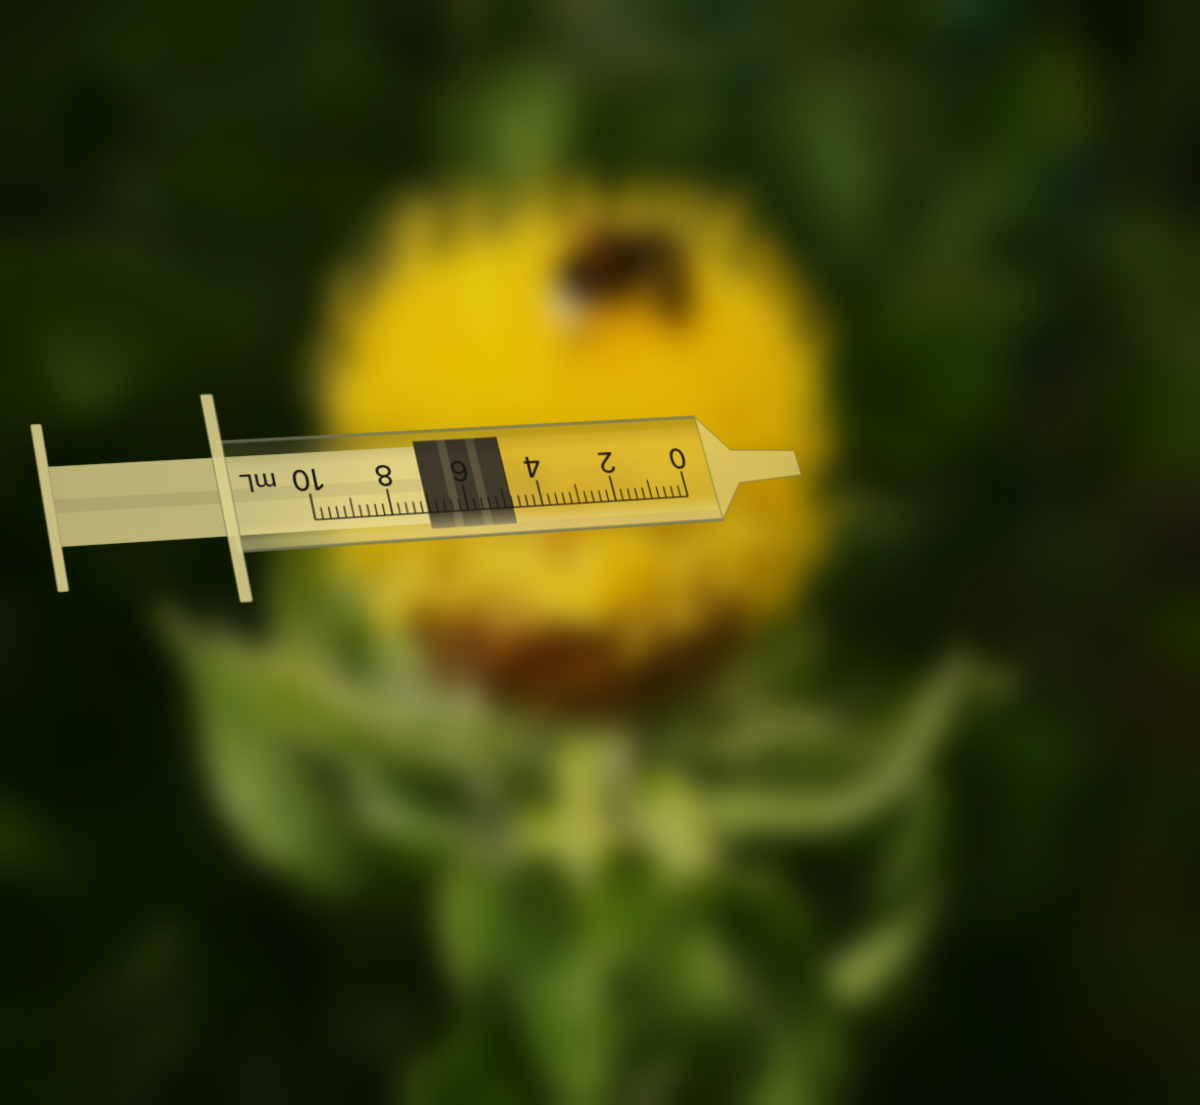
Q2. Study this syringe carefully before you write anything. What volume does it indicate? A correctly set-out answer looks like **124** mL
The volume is **4.8** mL
